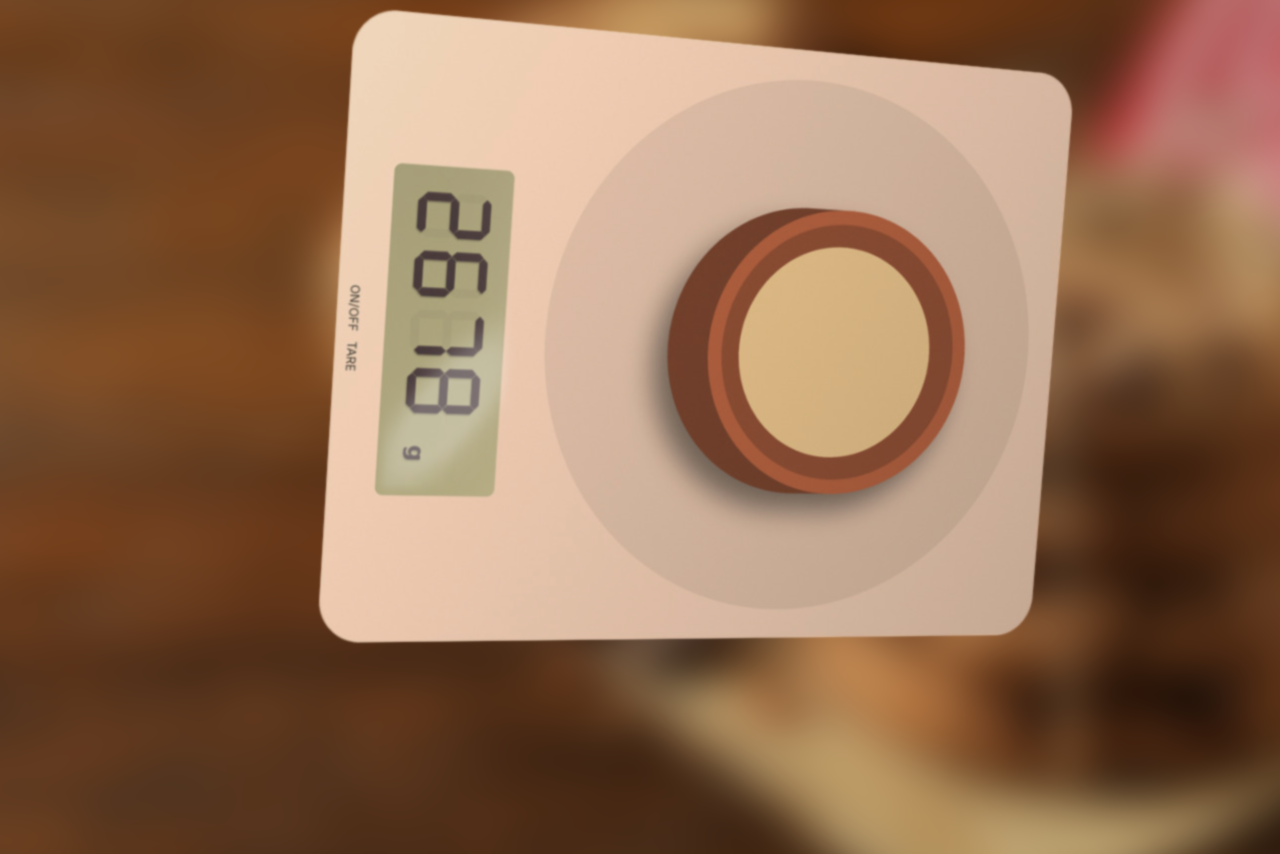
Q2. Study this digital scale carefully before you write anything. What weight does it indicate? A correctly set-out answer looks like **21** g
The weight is **2678** g
